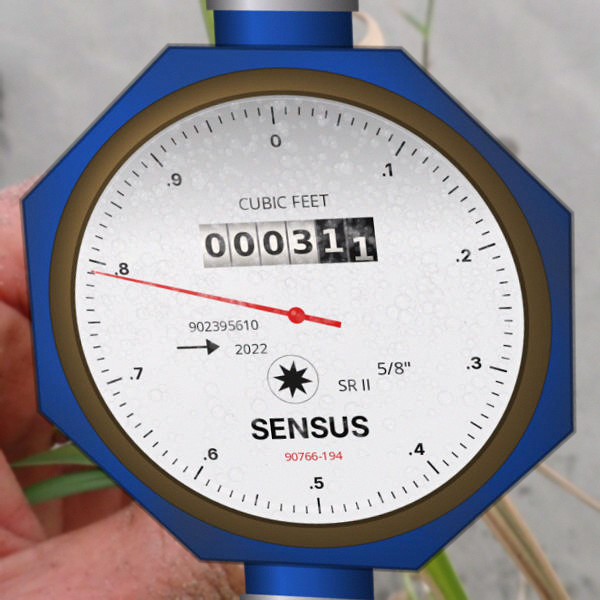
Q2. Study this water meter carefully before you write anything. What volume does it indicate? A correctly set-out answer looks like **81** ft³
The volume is **310.79** ft³
